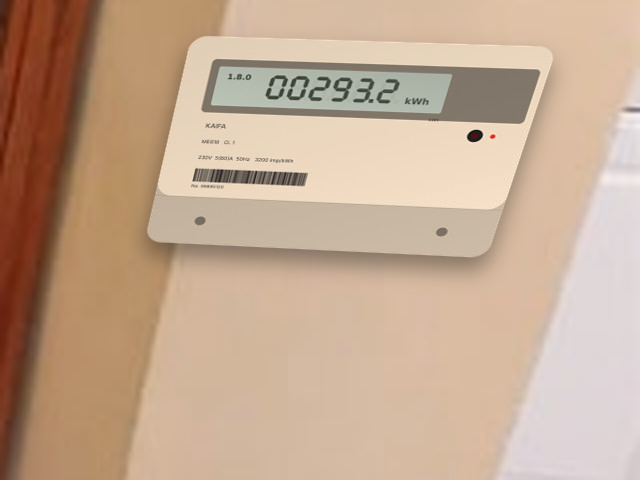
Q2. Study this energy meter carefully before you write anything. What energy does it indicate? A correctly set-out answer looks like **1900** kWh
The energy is **293.2** kWh
